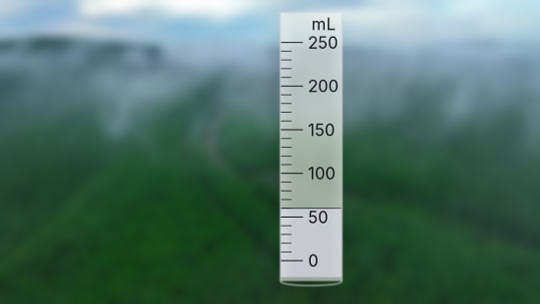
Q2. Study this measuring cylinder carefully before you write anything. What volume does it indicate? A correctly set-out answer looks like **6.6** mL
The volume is **60** mL
